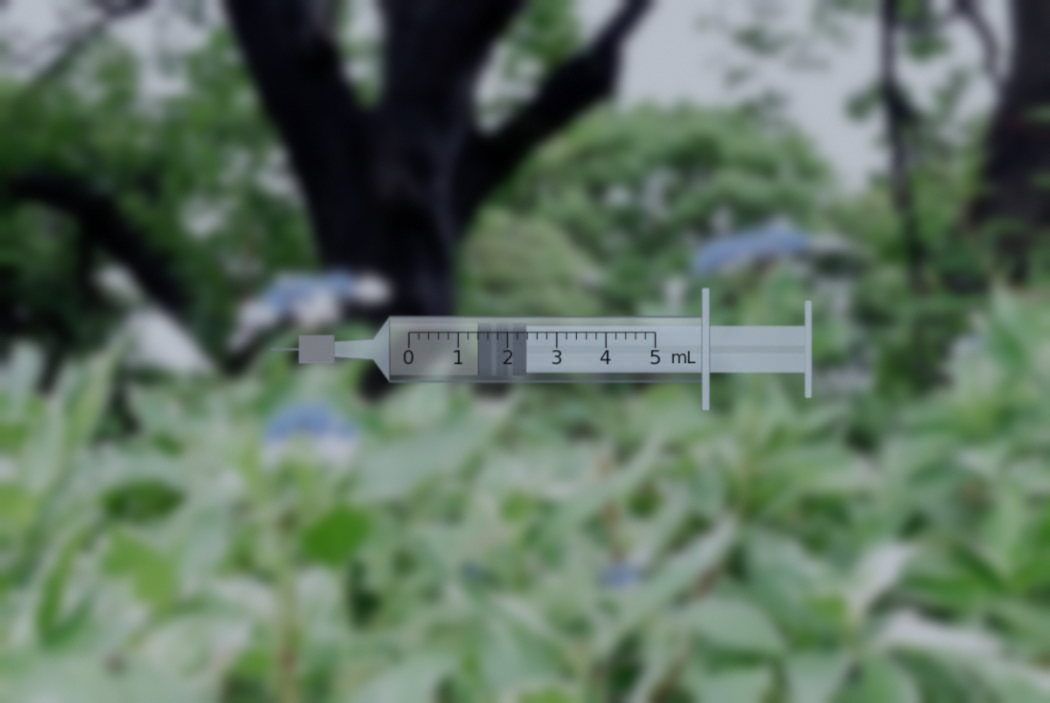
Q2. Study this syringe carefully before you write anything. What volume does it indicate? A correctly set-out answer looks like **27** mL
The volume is **1.4** mL
